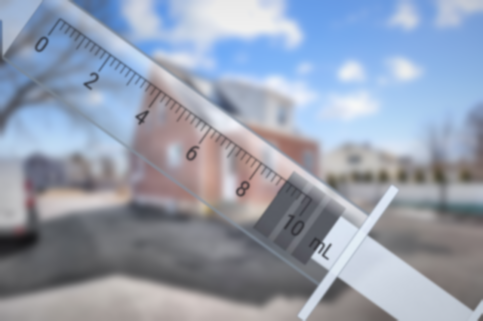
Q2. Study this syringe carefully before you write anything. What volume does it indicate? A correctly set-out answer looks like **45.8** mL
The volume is **9** mL
